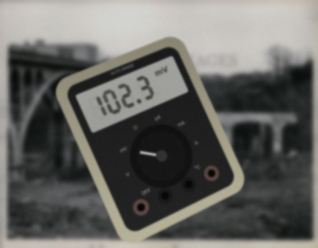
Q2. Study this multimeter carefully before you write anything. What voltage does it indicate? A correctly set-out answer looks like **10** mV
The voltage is **102.3** mV
